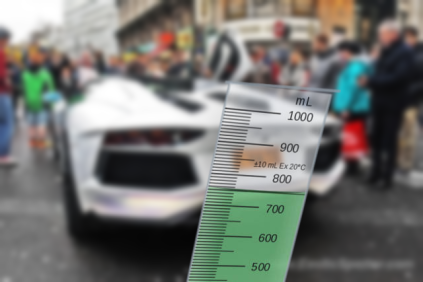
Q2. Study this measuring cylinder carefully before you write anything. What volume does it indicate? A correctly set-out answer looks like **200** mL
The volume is **750** mL
